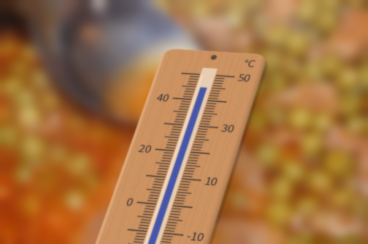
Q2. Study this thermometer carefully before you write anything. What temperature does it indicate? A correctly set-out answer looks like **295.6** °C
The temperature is **45** °C
